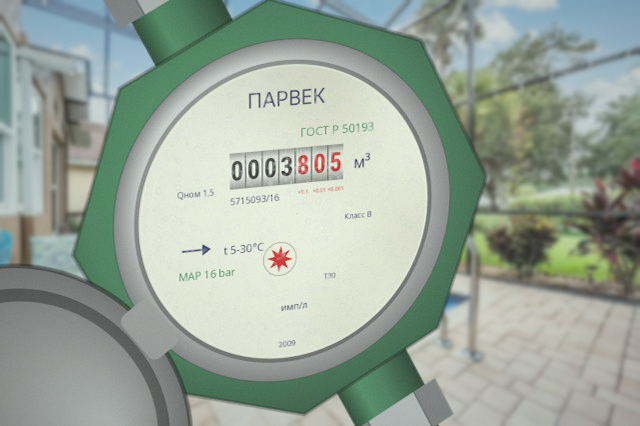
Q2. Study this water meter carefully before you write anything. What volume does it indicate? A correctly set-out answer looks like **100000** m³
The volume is **3.805** m³
